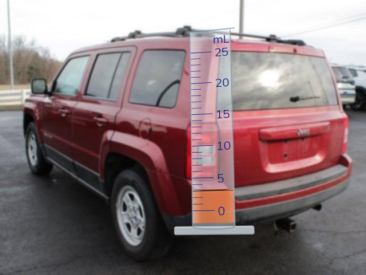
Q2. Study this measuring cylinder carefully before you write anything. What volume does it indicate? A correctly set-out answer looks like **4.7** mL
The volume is **3** mL
